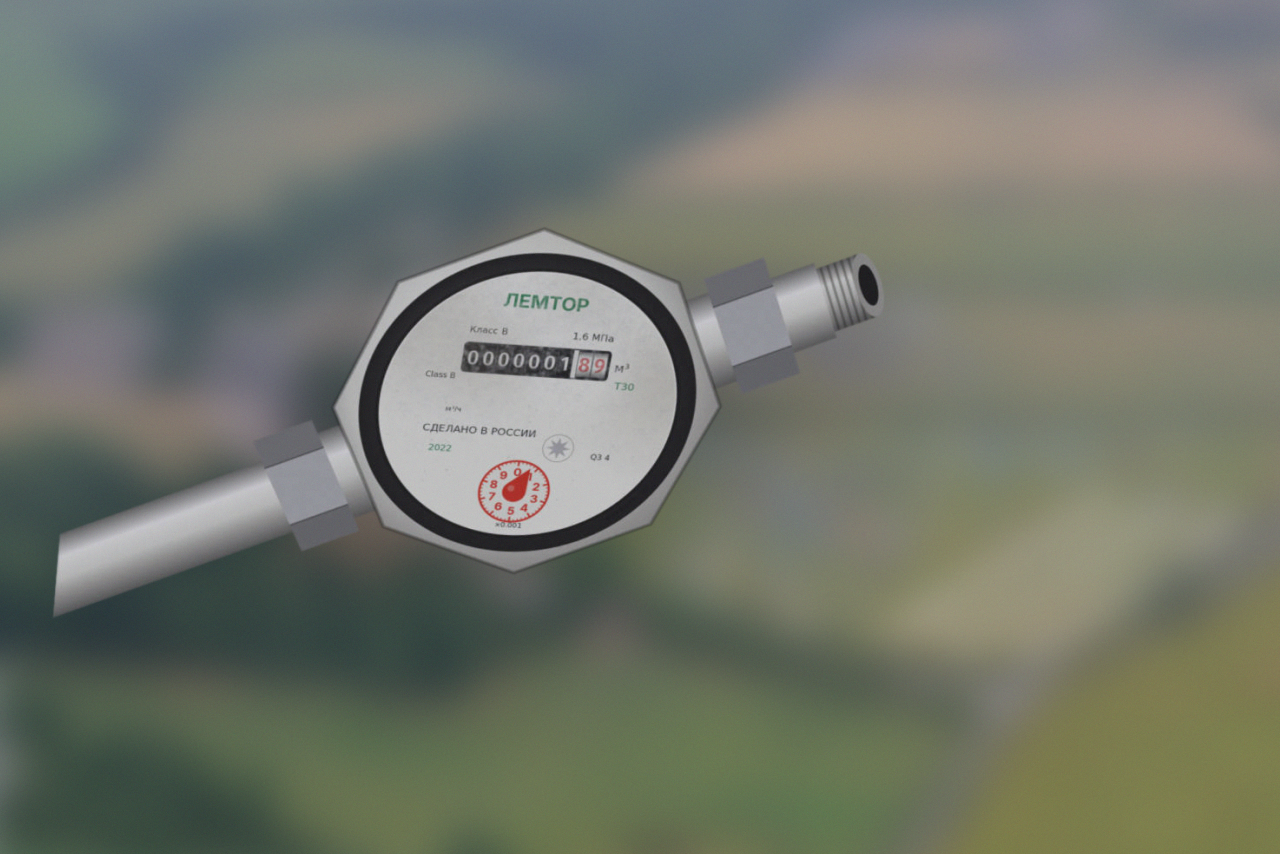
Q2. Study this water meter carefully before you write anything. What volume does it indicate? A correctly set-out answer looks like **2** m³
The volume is **1.890** m³
